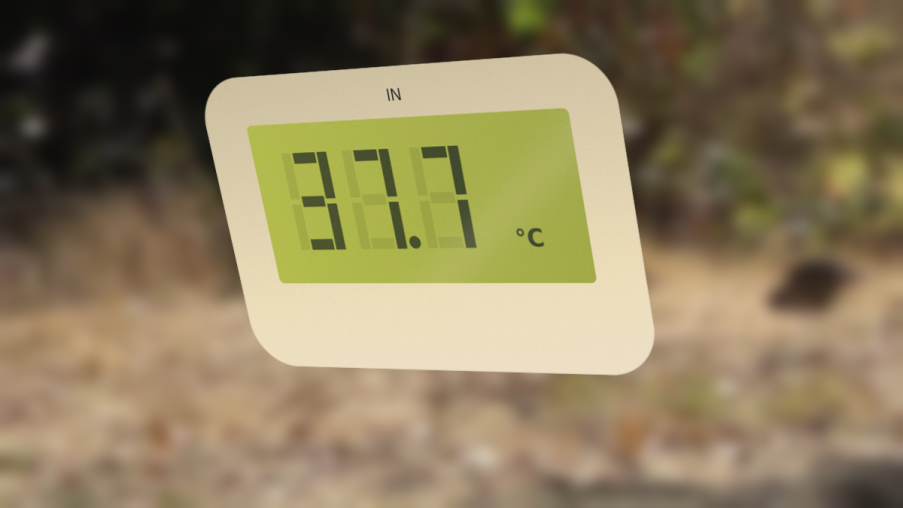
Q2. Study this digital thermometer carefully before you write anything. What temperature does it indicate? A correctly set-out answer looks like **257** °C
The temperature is **37.7** °C
